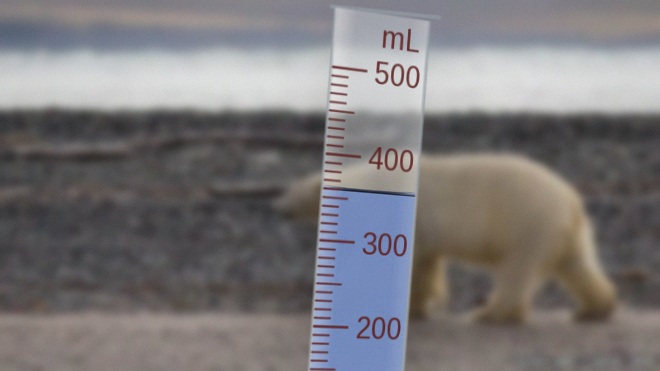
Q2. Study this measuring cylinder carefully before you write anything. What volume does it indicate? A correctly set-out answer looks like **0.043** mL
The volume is **360** mL
